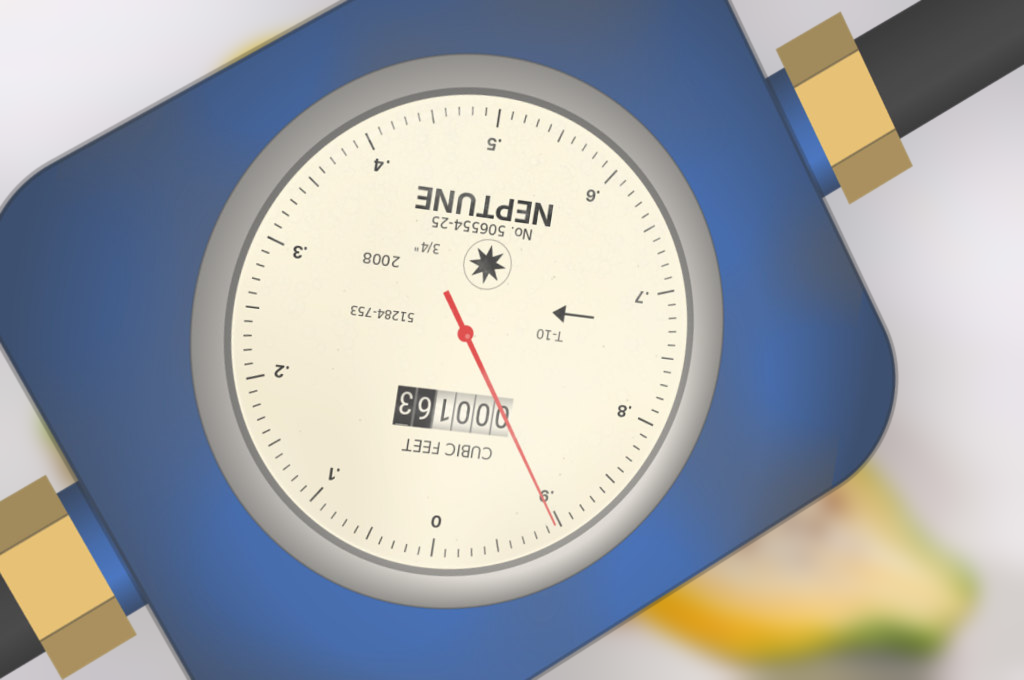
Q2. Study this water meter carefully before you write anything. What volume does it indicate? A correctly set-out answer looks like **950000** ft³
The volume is **162.90** ft³
